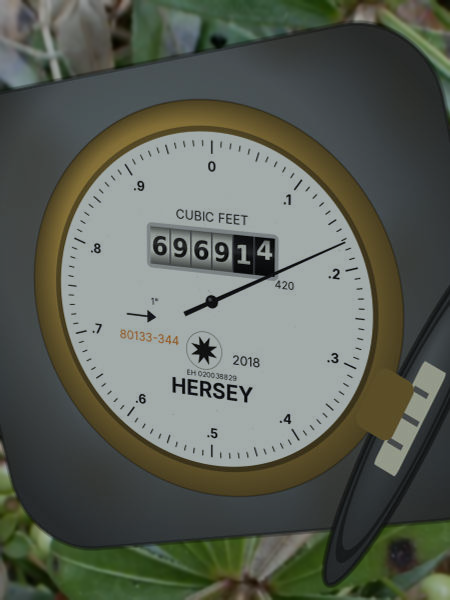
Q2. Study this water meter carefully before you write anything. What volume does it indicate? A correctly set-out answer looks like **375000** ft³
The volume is **696914.17** ft³
